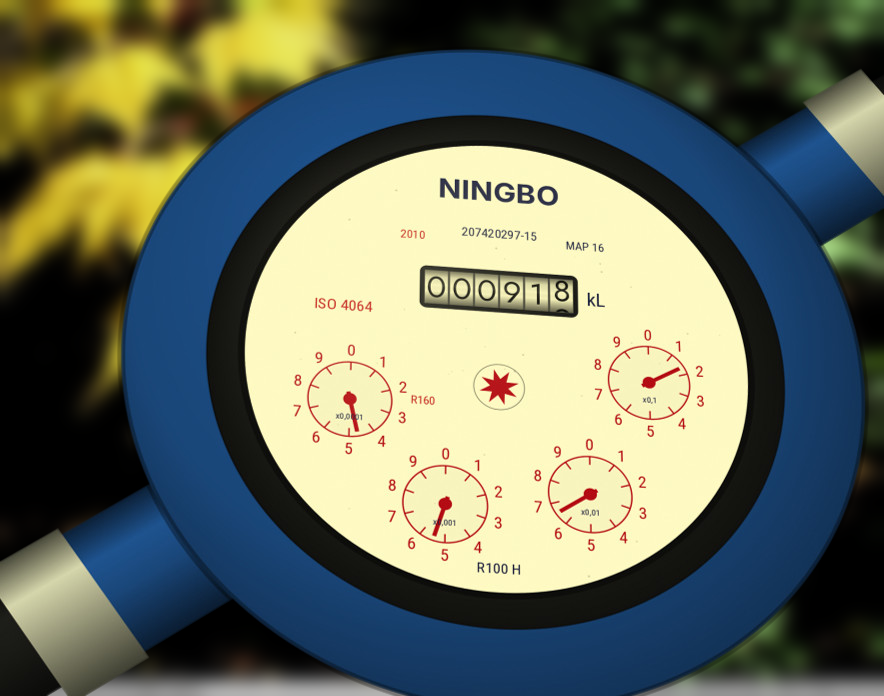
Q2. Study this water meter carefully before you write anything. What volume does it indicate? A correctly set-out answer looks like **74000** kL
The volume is **918.1654** kL
